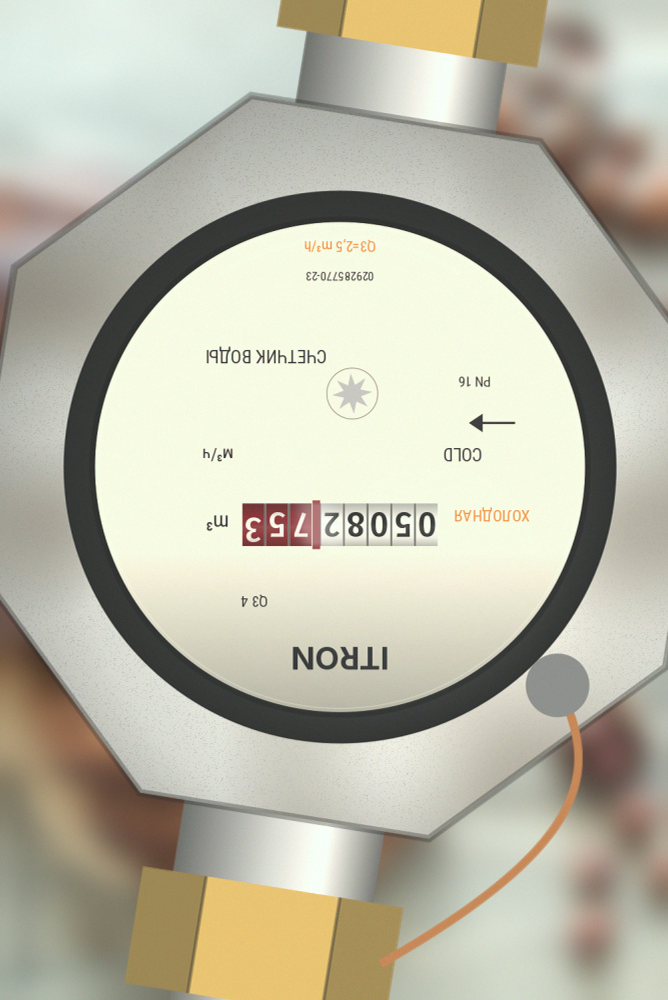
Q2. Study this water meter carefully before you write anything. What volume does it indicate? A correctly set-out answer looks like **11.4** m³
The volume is **5082.753** m³
